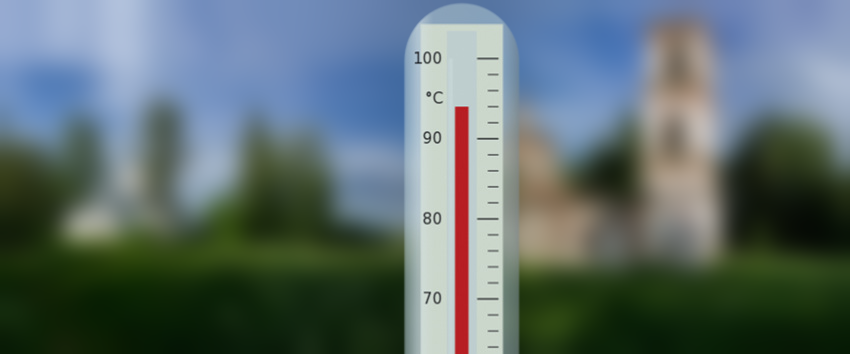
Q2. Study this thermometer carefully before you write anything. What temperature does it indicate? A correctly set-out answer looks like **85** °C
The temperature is **94** °C
